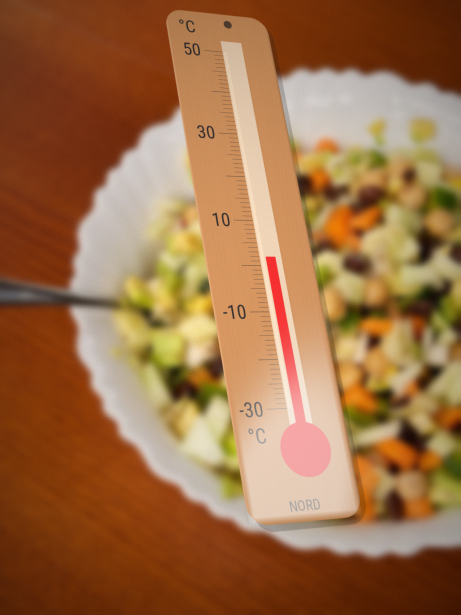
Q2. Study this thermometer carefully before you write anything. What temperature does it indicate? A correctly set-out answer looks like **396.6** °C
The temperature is **2** °C
